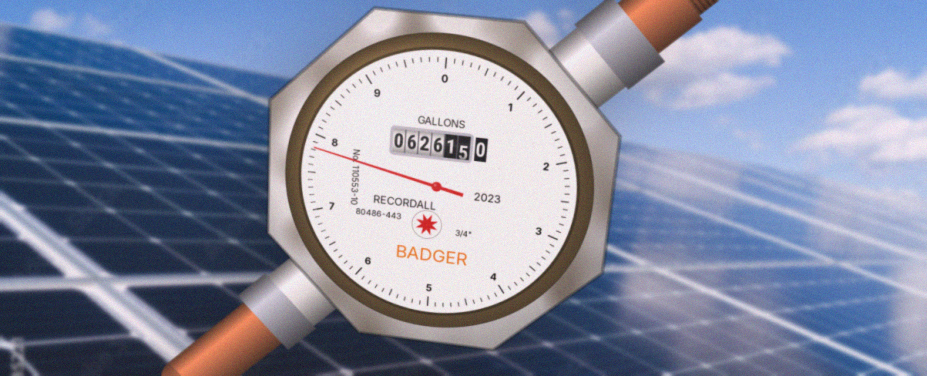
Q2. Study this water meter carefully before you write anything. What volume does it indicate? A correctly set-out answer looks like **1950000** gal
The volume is **626147.8** gal
